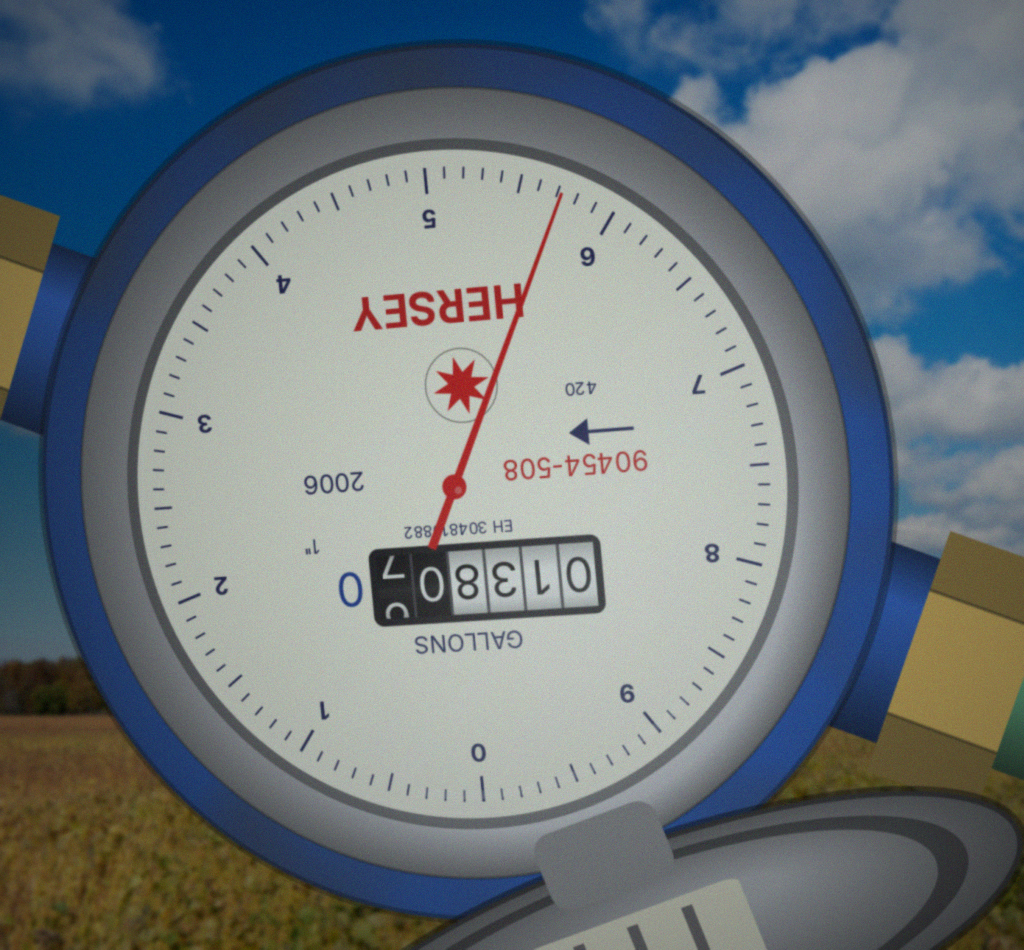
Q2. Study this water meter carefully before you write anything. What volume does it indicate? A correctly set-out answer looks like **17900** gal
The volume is **138065.7** gal
